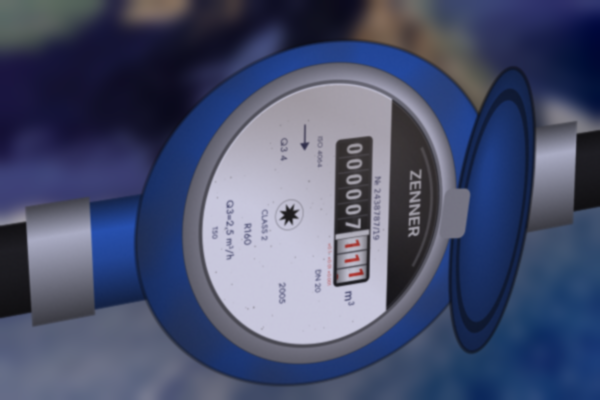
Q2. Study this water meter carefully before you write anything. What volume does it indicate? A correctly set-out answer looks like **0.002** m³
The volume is **7.111** m³
